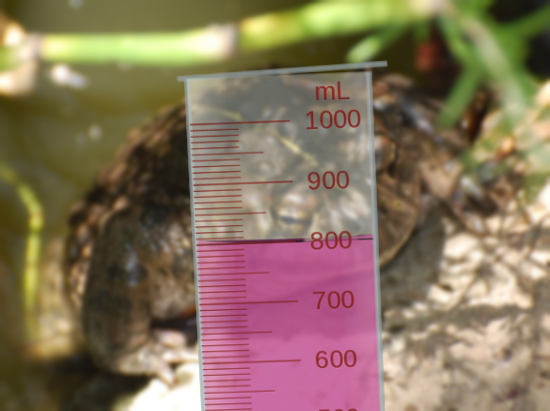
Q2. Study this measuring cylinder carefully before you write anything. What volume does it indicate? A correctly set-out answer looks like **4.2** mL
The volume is **800** mL
